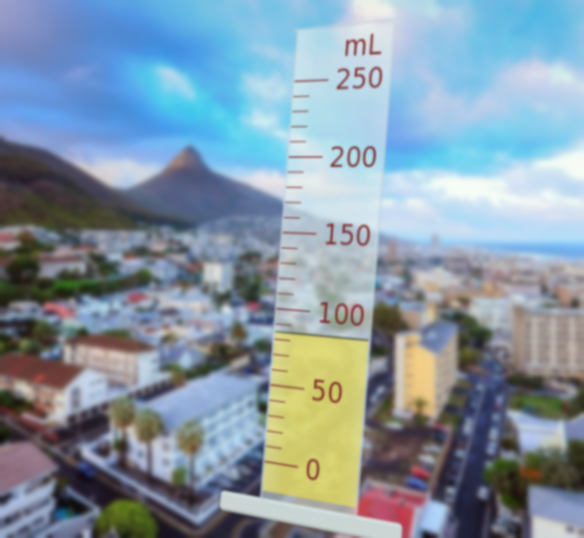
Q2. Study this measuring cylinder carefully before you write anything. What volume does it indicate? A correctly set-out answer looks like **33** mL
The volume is **85** mL
